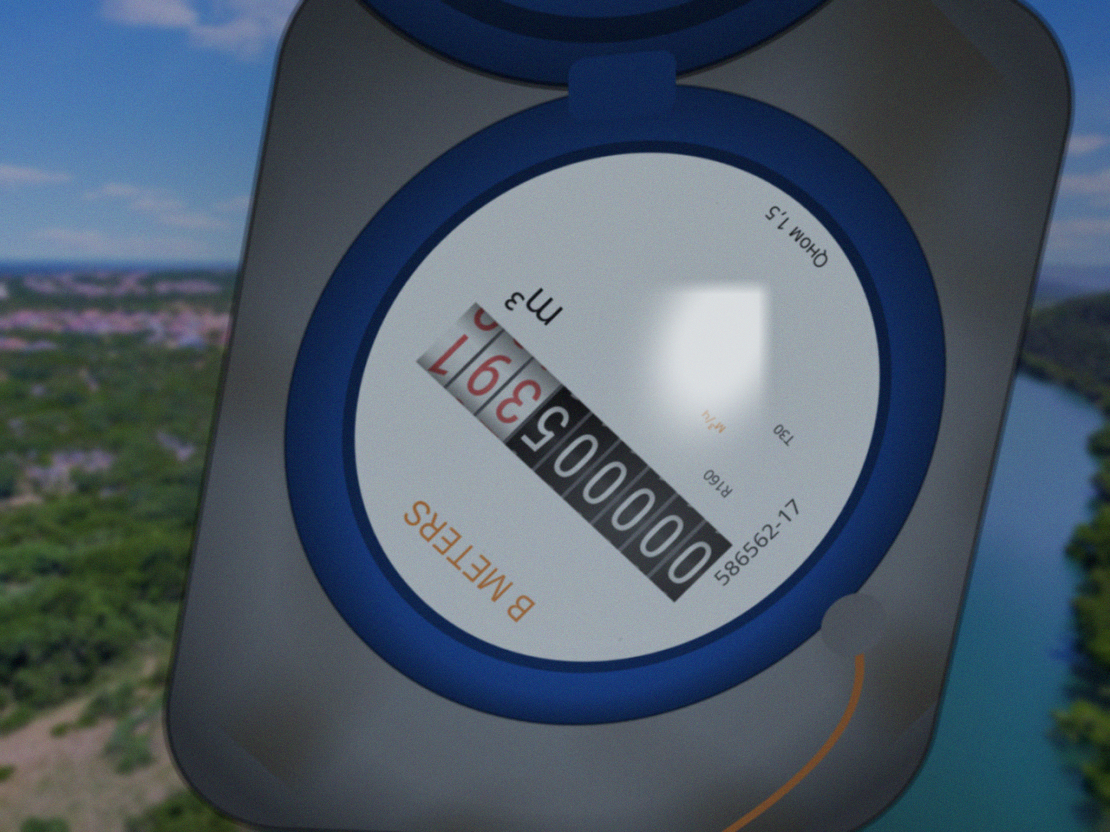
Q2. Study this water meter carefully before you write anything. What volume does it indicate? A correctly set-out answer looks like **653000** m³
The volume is **5.391** m³
